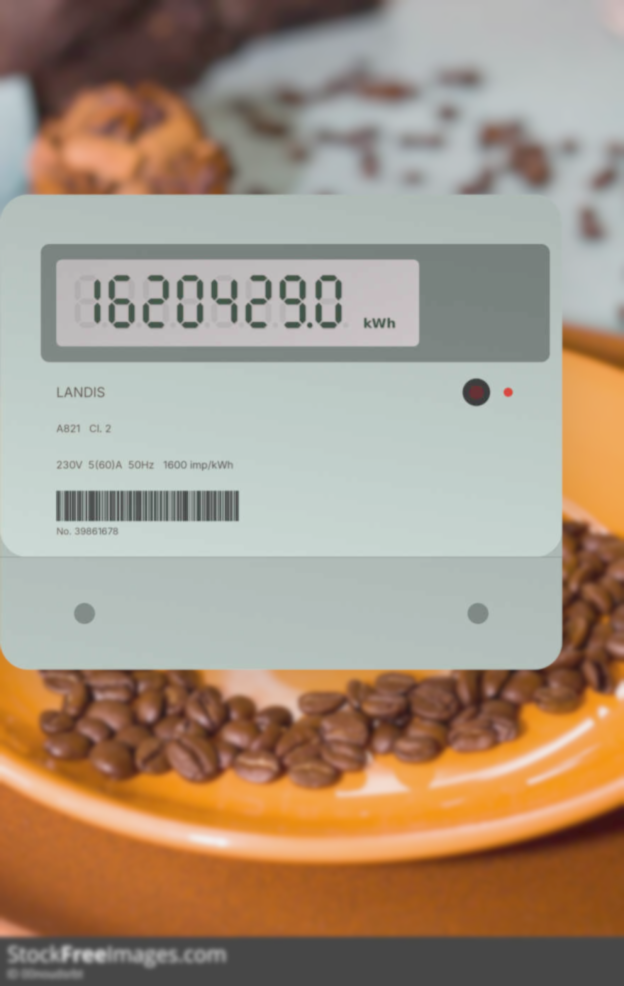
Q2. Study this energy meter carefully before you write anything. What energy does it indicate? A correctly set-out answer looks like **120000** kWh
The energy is **1620429.0** kWh
